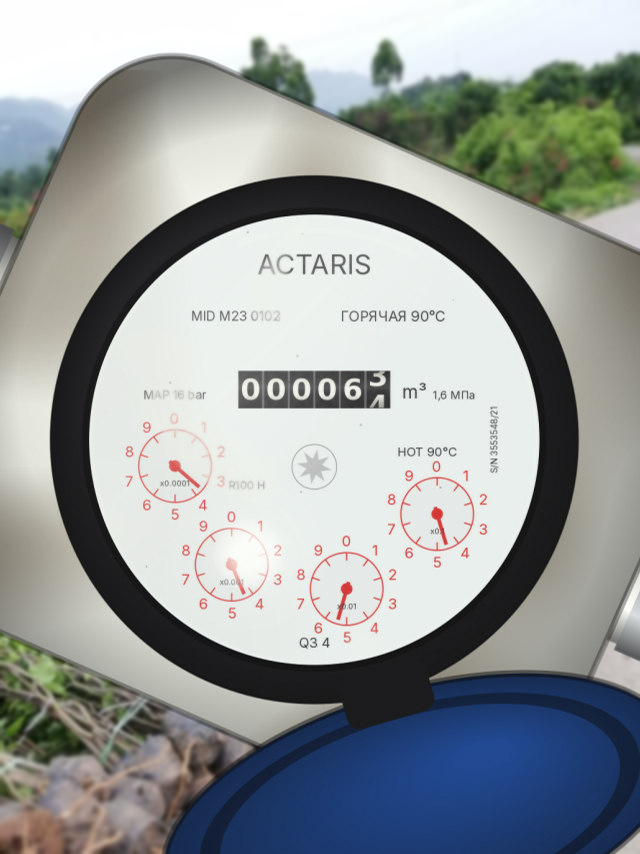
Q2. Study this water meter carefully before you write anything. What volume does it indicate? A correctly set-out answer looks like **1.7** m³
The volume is **63.4543** m³
